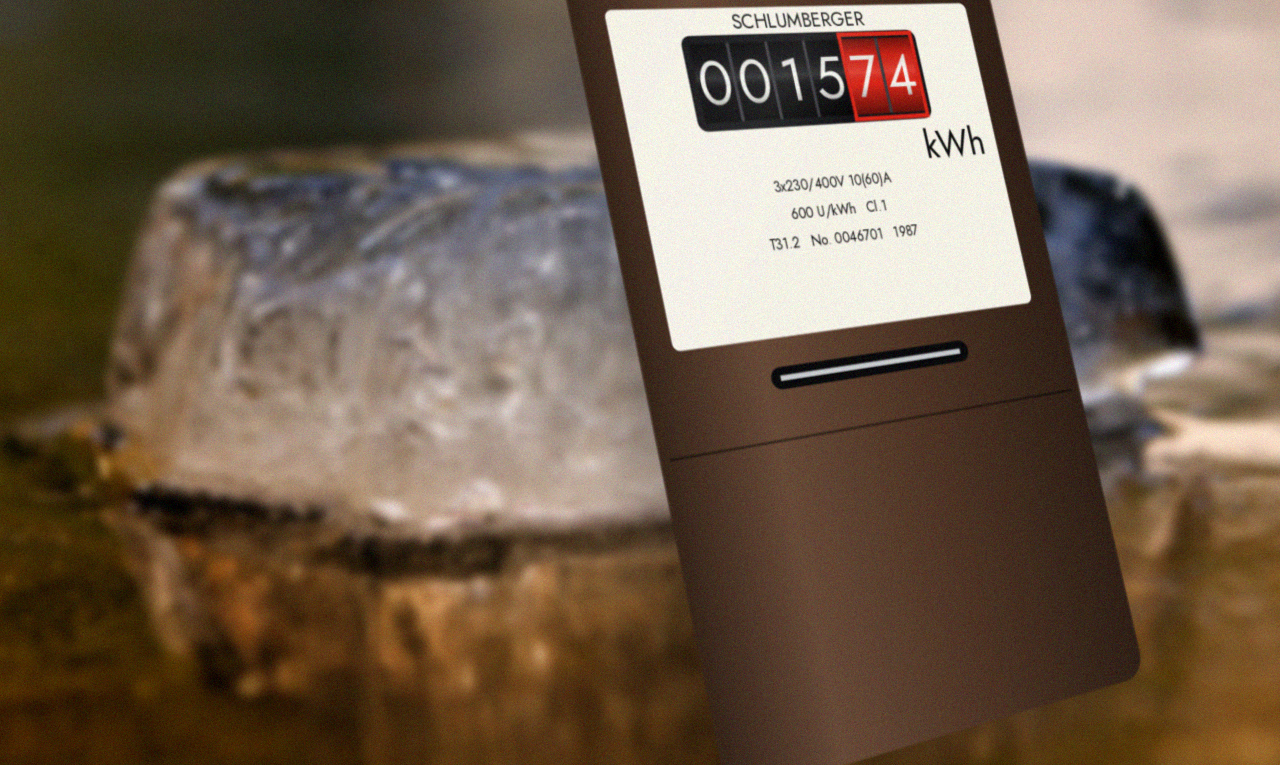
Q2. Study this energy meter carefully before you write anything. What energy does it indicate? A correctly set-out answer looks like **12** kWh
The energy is **15.74** kWh
